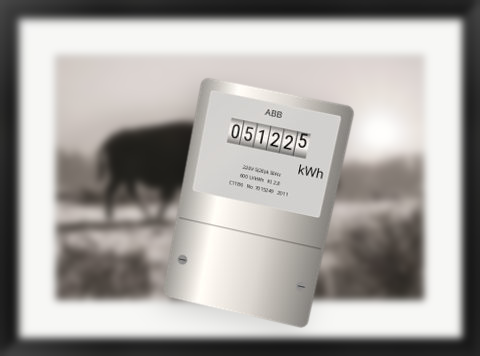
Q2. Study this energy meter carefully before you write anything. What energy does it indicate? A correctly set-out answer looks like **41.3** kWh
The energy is **51225** kWh
